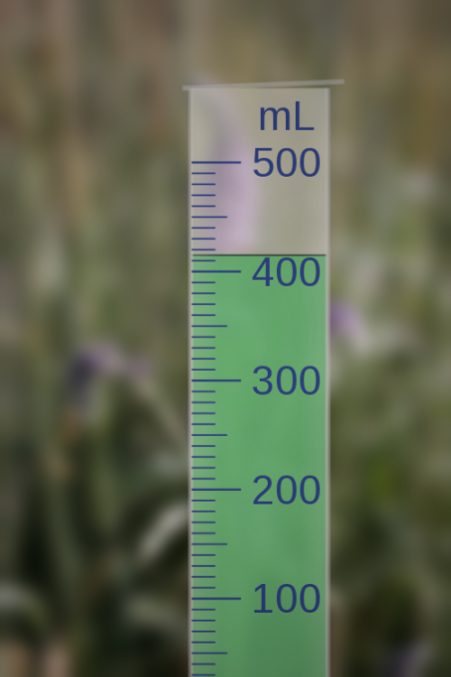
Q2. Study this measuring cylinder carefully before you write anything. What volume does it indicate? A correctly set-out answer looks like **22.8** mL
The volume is **415** mL
